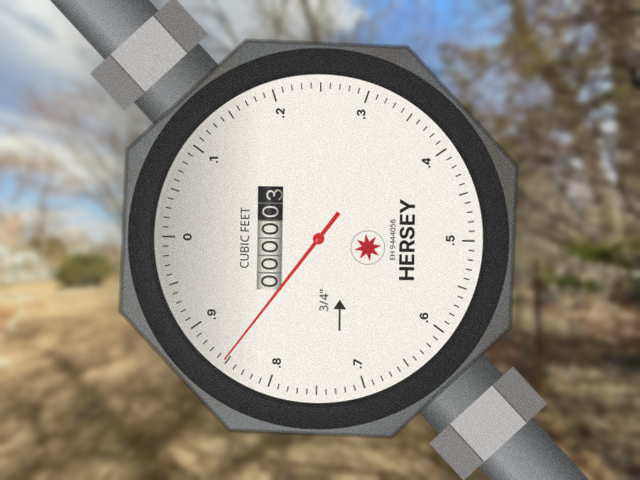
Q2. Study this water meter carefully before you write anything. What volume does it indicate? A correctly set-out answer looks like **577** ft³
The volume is **2.85** ft³
